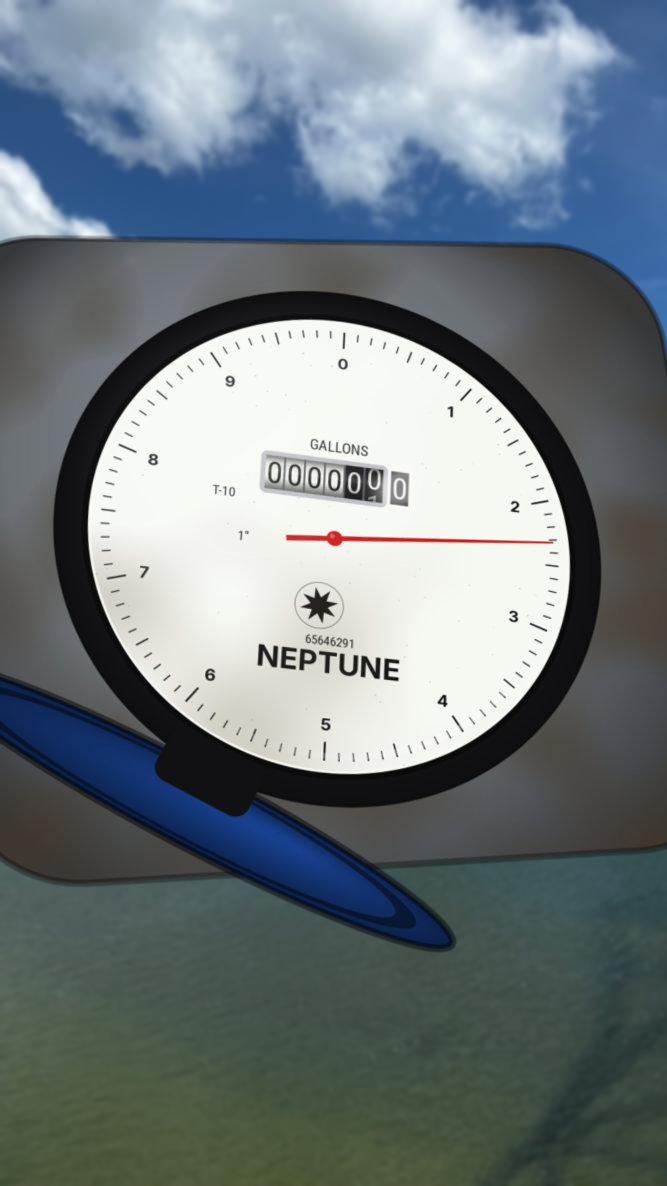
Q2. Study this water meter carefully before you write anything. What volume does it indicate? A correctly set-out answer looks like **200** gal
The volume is **2.3** gal
